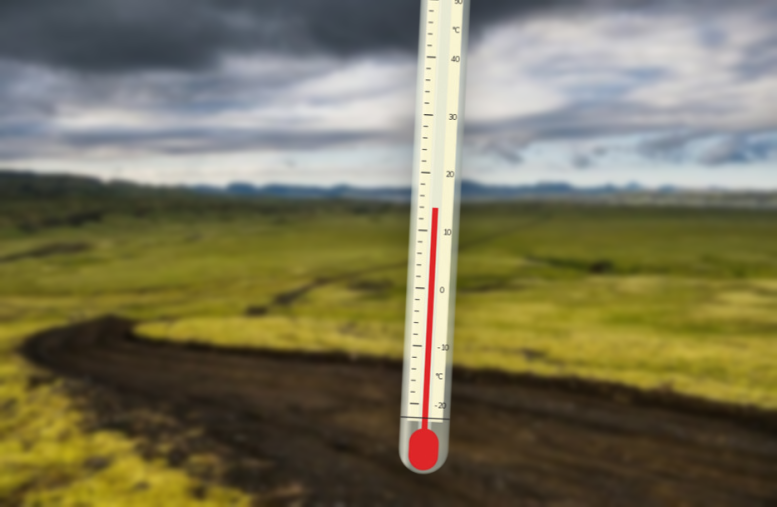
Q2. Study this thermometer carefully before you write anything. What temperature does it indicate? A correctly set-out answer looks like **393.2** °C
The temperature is **14** °C
